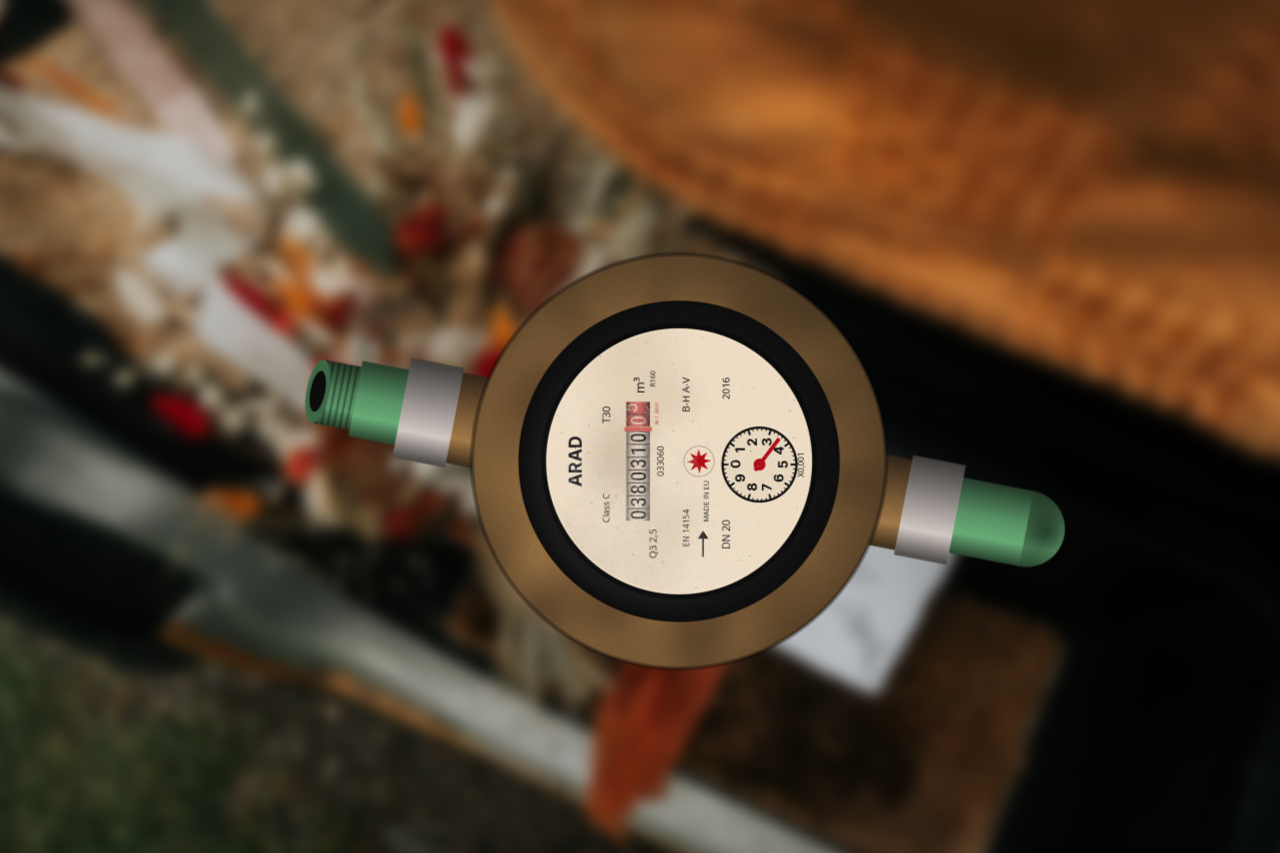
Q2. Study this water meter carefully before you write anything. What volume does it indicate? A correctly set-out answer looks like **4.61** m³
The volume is **380310.053** m³
